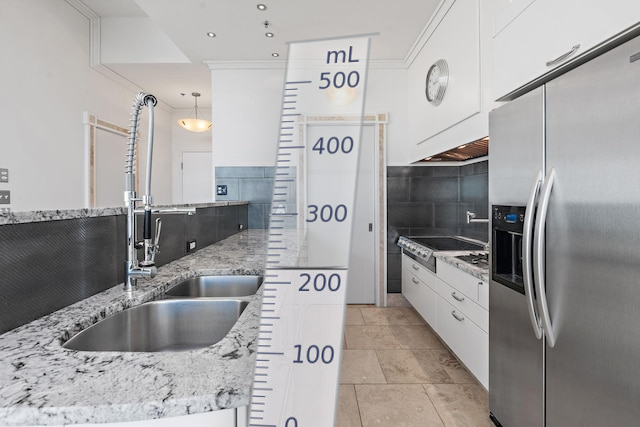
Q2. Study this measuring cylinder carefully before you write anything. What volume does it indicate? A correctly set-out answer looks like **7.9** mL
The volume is **220** mL
